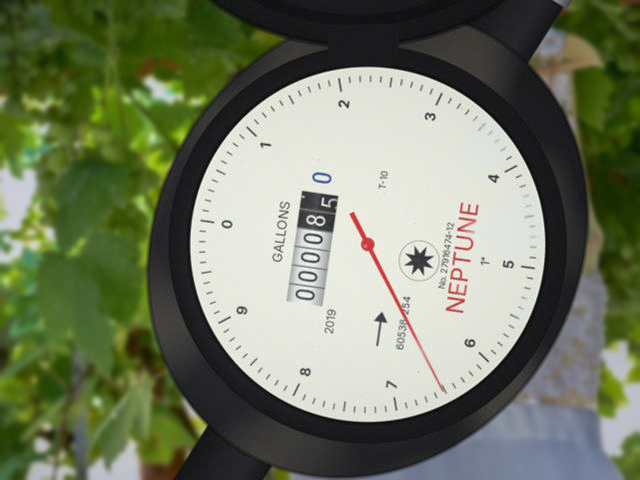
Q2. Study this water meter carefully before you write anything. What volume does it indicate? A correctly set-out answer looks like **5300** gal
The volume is **846.5** gal
